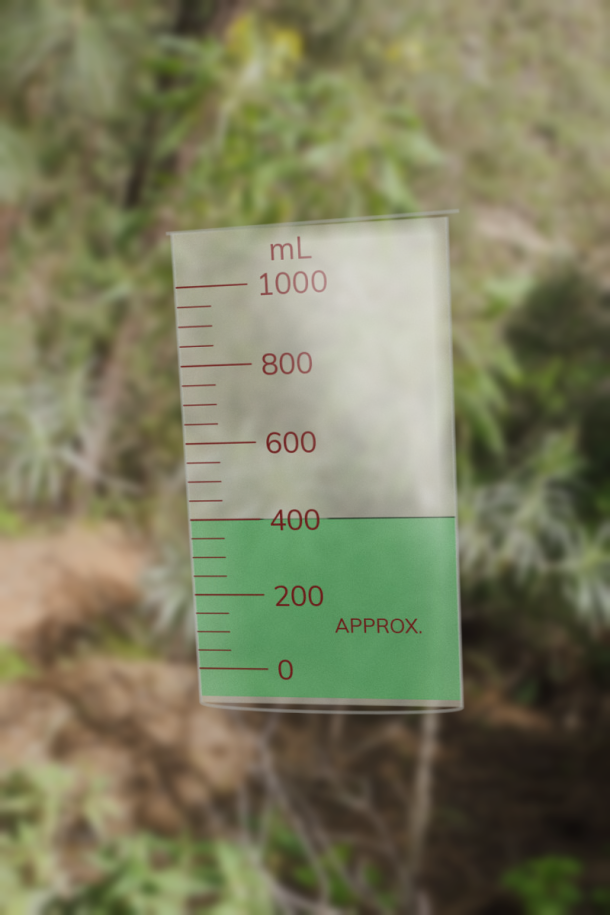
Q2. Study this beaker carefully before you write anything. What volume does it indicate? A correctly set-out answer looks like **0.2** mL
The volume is **400** mL
